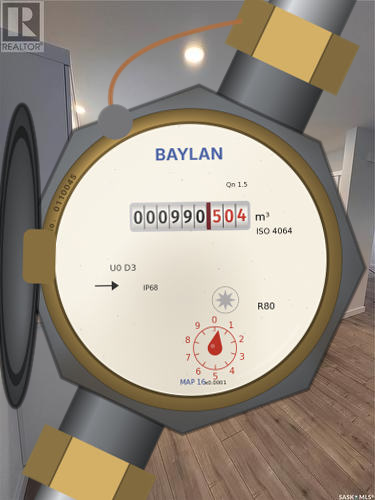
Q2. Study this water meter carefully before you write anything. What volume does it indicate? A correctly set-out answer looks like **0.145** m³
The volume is **990.5040** m³
